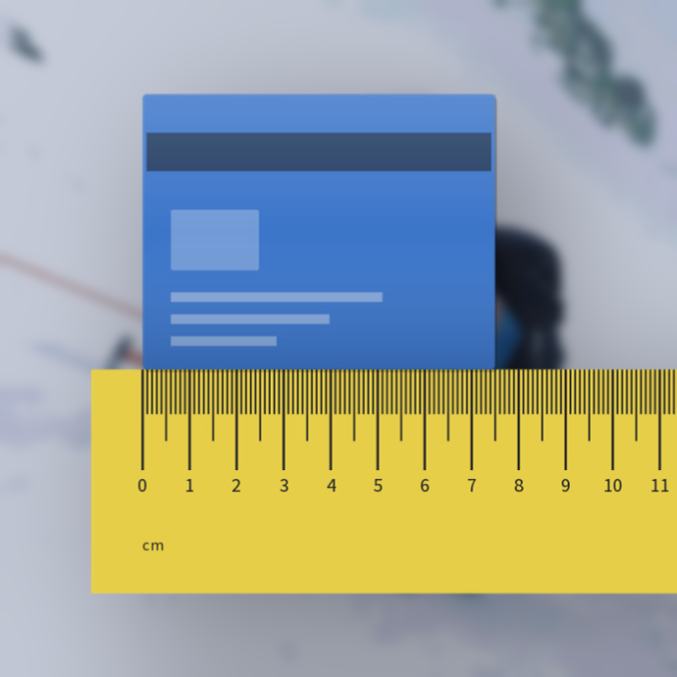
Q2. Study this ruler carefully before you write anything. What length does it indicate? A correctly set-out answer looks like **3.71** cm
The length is **7.5** cm
